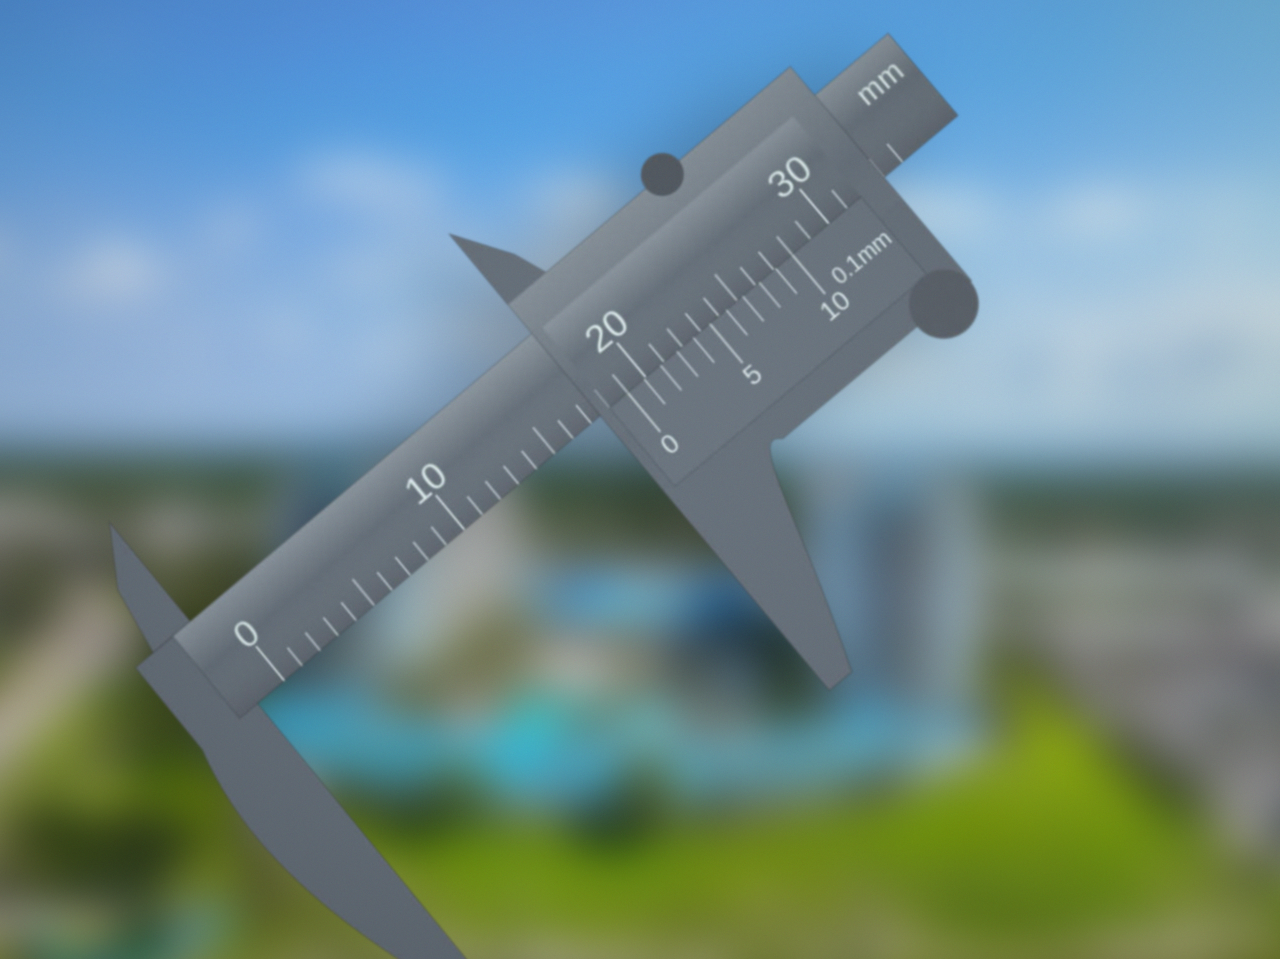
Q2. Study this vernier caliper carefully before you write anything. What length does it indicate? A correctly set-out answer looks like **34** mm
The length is **19.0** mm
